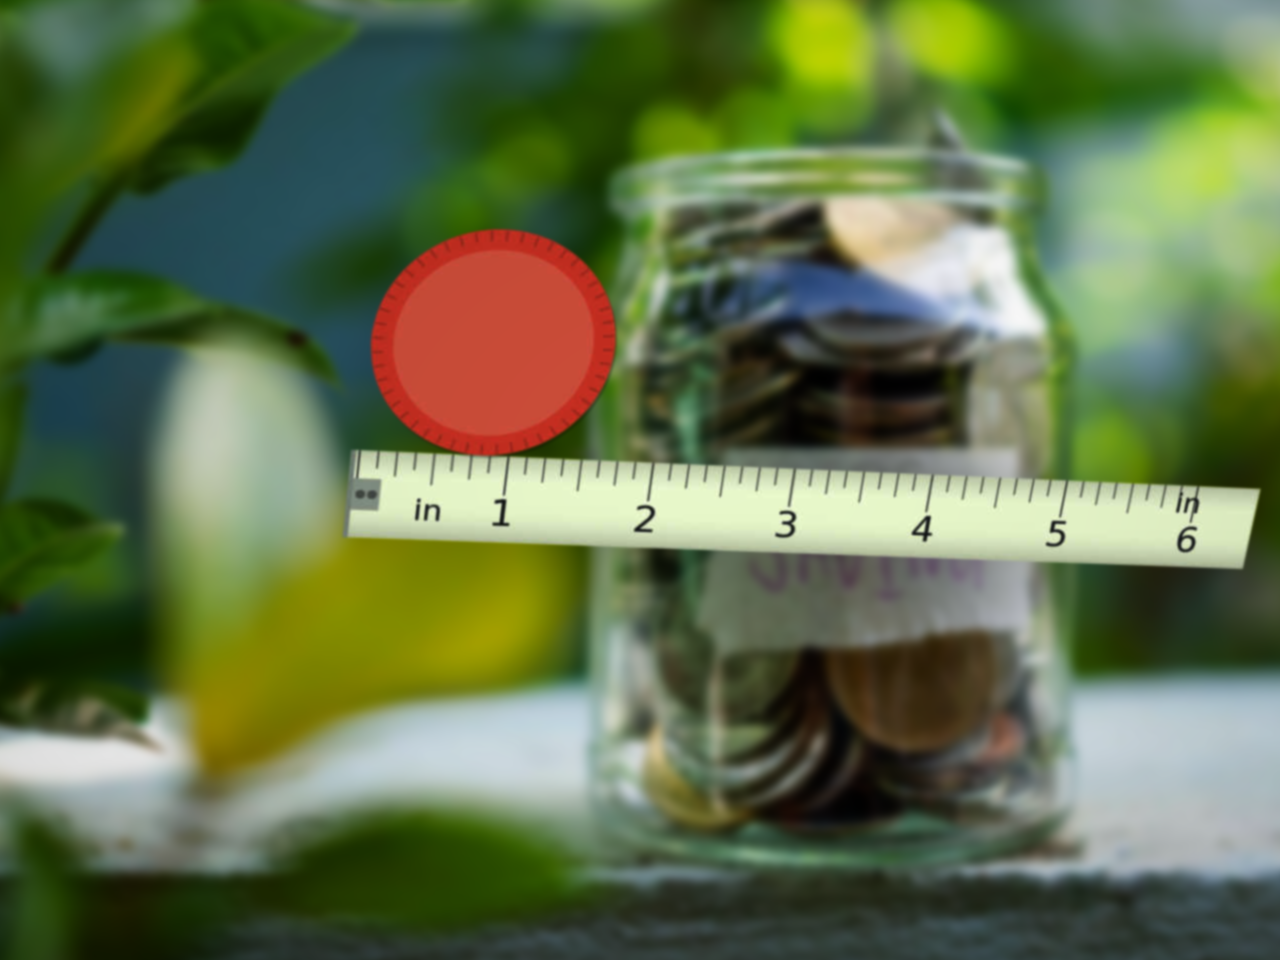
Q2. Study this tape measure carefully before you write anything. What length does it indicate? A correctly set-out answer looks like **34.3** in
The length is **1.625** in
